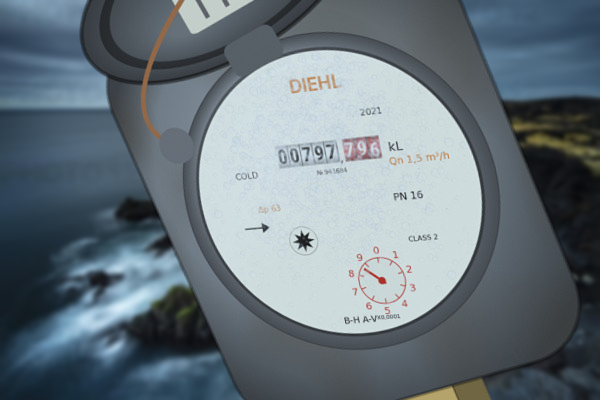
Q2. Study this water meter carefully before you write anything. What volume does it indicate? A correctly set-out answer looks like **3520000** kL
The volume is **797.7958** kL
